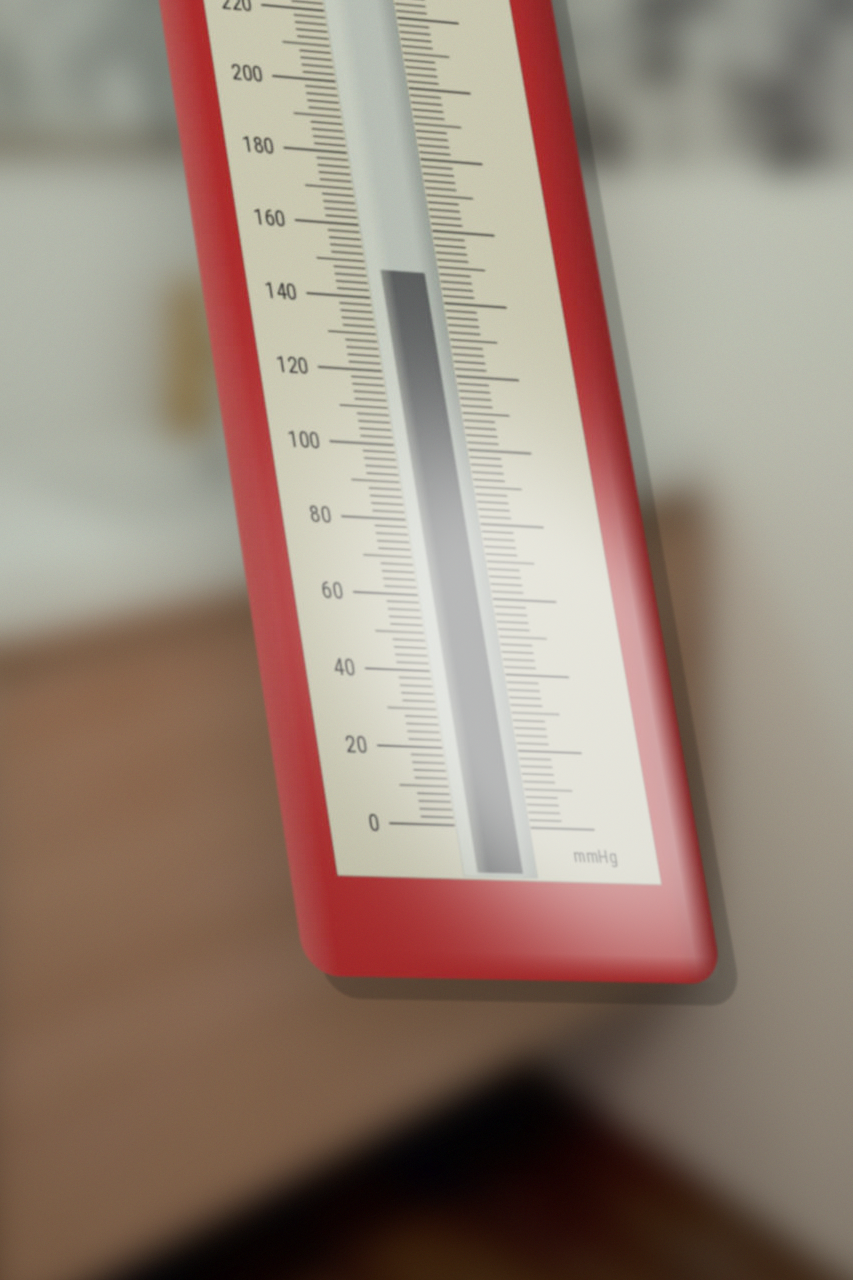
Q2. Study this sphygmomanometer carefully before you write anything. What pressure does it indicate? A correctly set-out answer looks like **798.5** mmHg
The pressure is **148** mmHg
